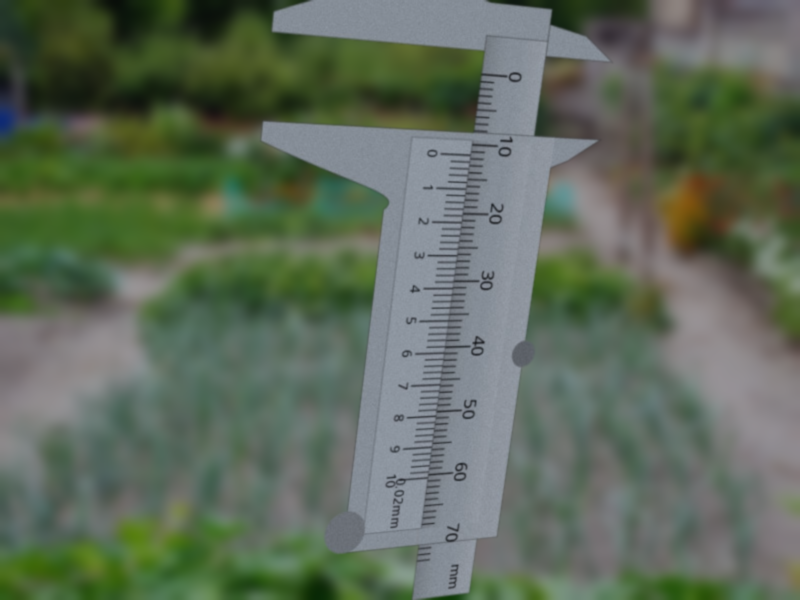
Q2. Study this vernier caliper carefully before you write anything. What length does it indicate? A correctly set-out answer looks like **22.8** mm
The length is **11.5** mm
